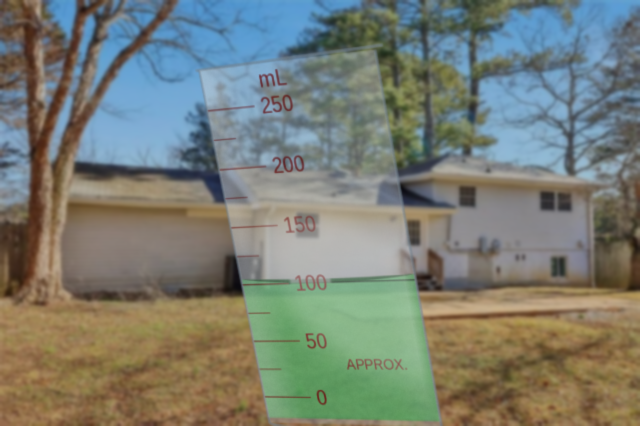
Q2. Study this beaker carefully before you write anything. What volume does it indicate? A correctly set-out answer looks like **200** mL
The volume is **100** mL
